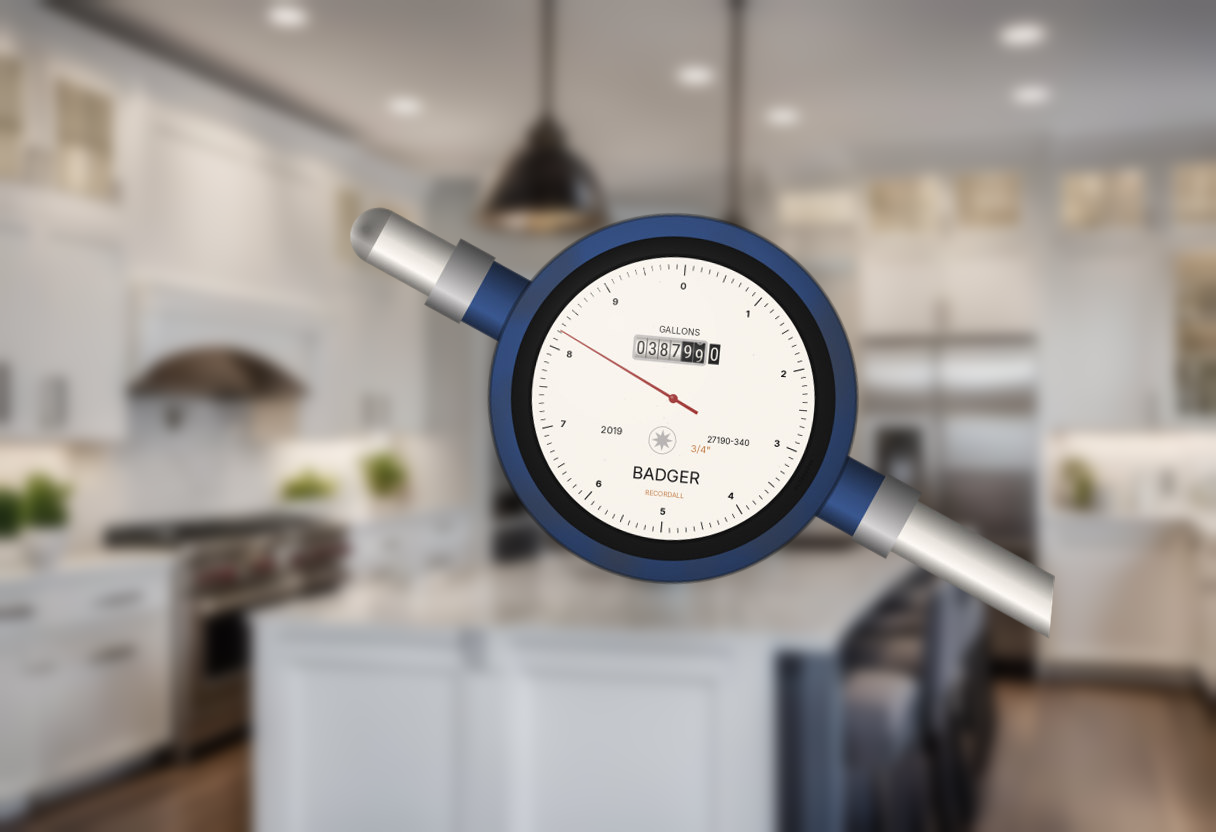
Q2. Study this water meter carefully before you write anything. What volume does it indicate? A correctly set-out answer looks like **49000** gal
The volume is **387988.2** gal
